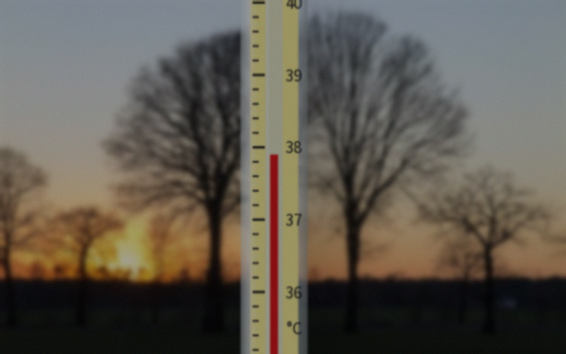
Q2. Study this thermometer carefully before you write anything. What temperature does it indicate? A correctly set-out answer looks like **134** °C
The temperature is **37.9** °C
